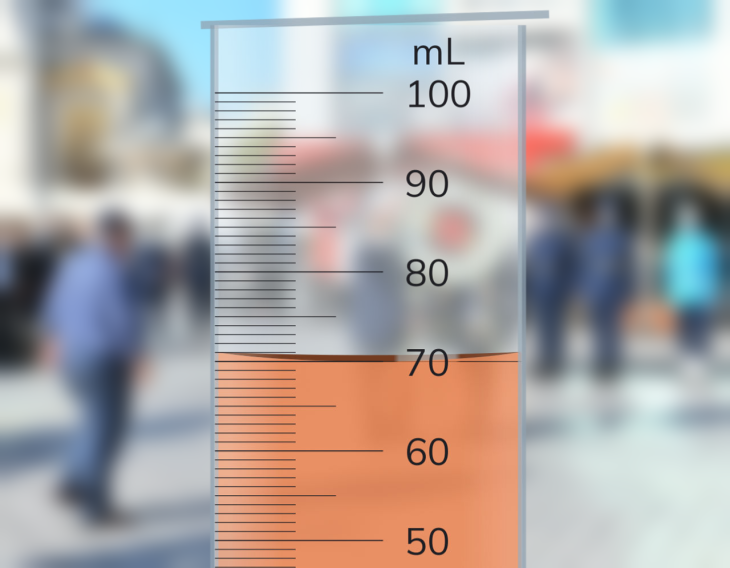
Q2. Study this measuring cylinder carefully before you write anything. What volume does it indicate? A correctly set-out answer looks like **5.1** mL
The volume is **70** mL
